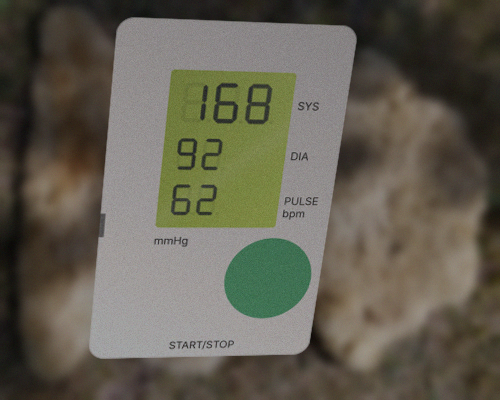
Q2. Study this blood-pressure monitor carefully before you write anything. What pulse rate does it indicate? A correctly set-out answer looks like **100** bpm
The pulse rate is **62** bpm
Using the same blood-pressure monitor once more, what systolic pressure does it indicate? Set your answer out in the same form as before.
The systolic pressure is **168** mmHg
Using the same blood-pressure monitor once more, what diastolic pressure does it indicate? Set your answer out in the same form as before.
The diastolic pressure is **92** mmHg
